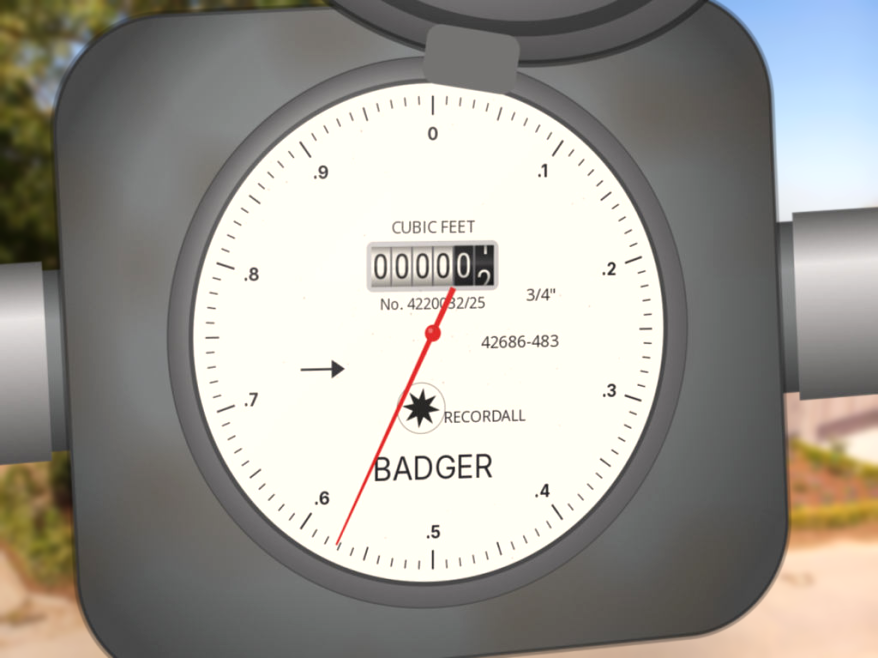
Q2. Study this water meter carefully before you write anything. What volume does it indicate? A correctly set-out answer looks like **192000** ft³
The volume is **1.57** ft³
